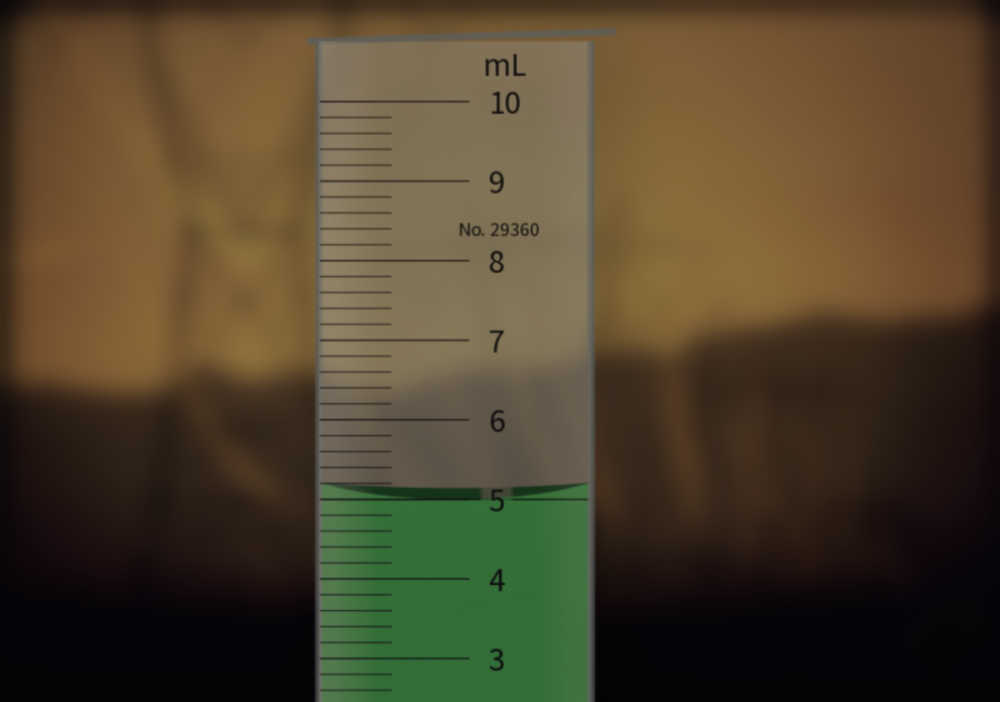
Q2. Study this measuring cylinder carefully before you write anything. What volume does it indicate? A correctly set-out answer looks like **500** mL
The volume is **5** mL
